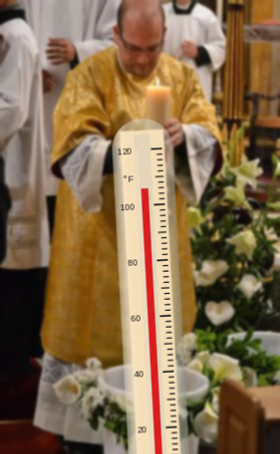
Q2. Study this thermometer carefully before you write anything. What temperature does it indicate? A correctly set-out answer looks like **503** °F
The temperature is **106** °F
